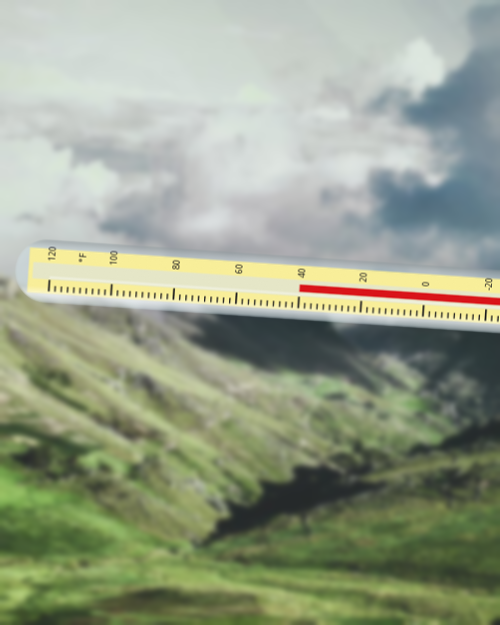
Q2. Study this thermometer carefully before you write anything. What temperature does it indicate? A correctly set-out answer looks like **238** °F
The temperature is **40** °F
